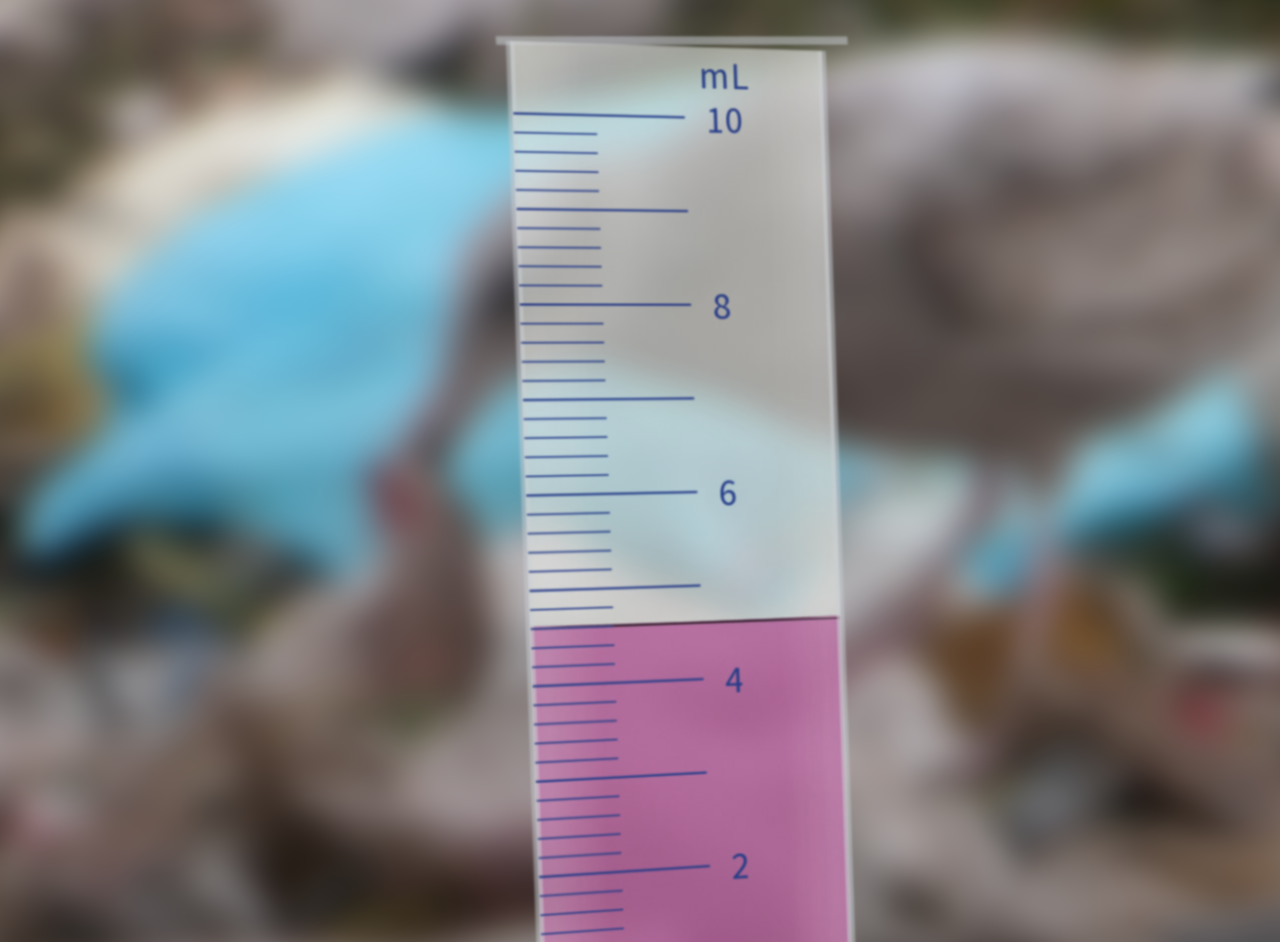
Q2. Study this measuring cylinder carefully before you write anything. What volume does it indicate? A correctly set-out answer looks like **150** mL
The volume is **4.6** mL
